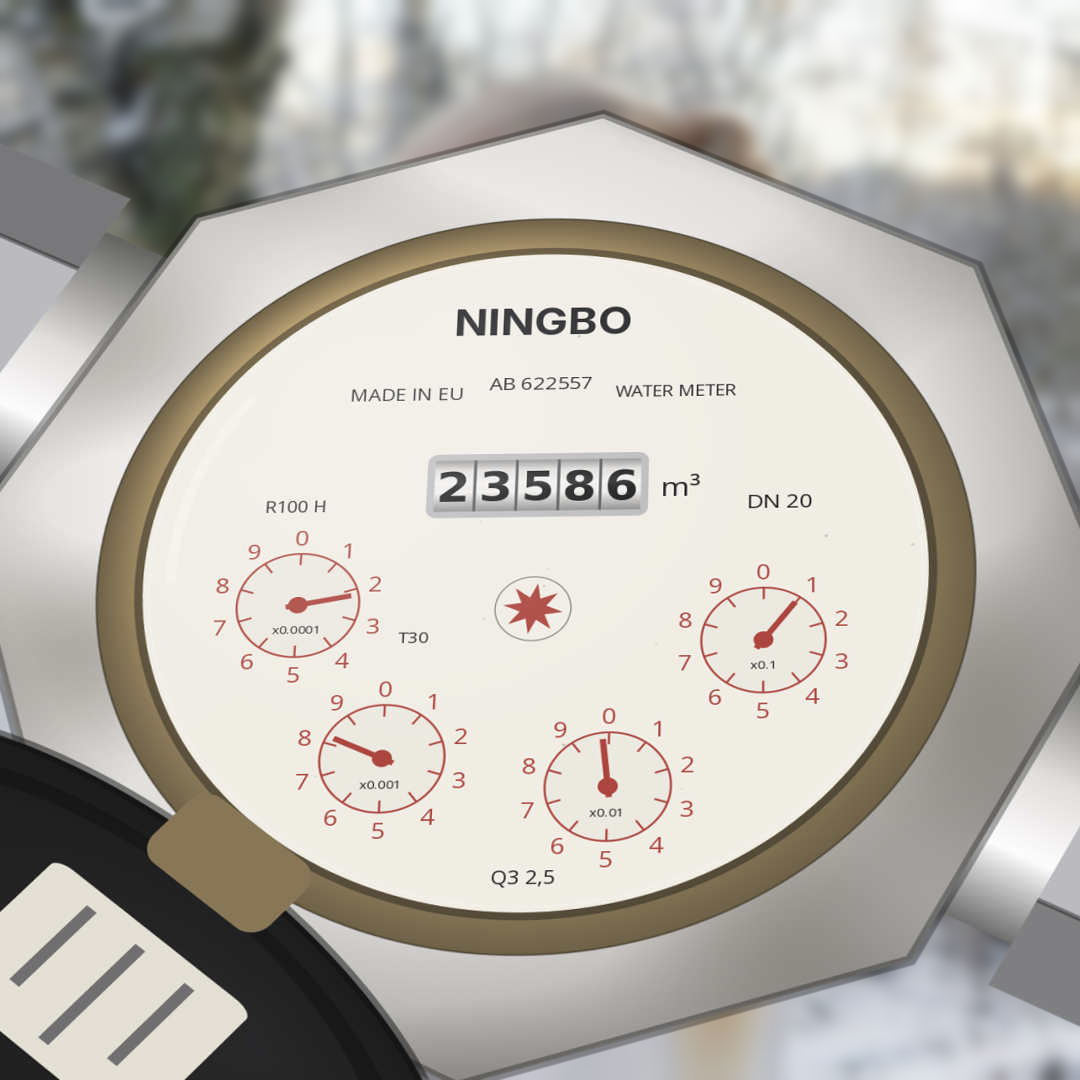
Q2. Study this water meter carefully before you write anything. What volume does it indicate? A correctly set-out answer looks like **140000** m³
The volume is **23586.0982** m³
